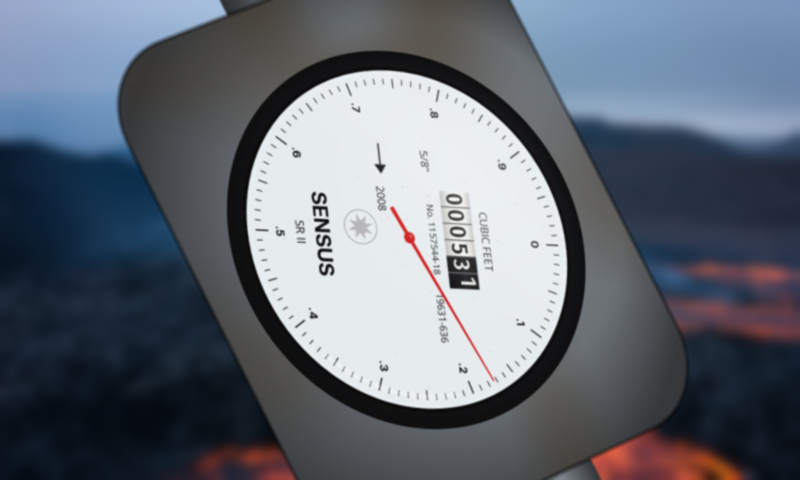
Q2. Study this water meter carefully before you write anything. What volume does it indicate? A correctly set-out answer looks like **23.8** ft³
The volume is **531.17** ft³
